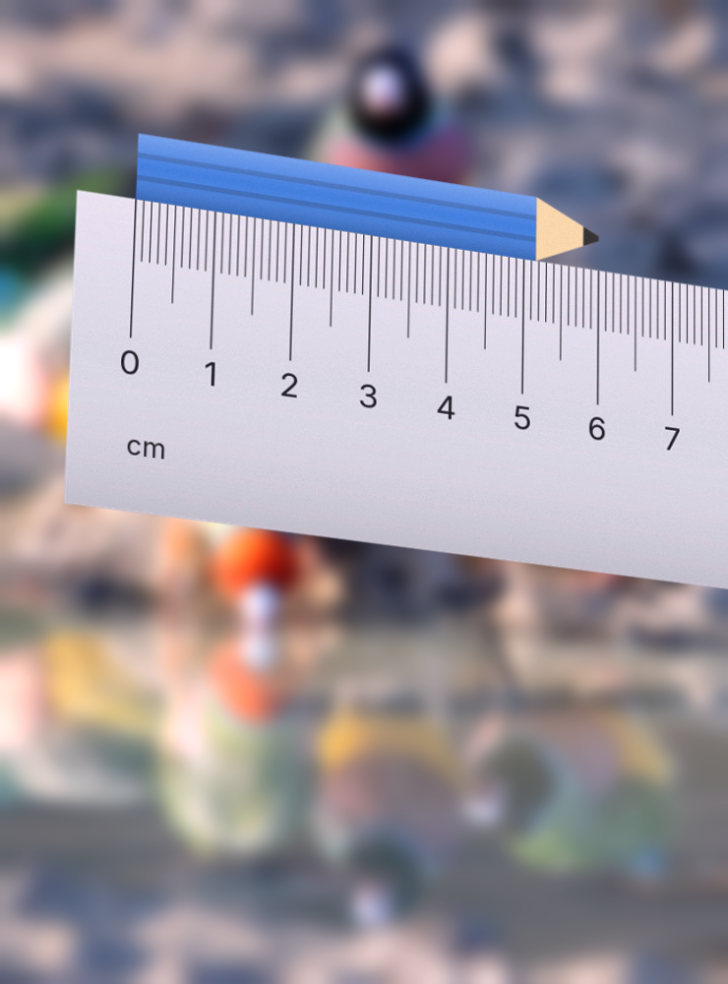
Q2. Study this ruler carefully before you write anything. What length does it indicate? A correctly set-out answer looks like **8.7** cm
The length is **6** cm
